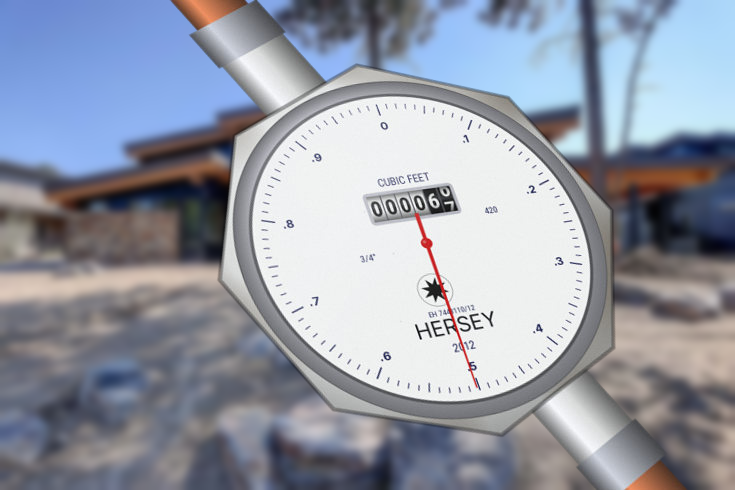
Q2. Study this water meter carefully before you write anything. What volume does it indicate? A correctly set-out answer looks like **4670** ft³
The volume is **66.50** ft³
